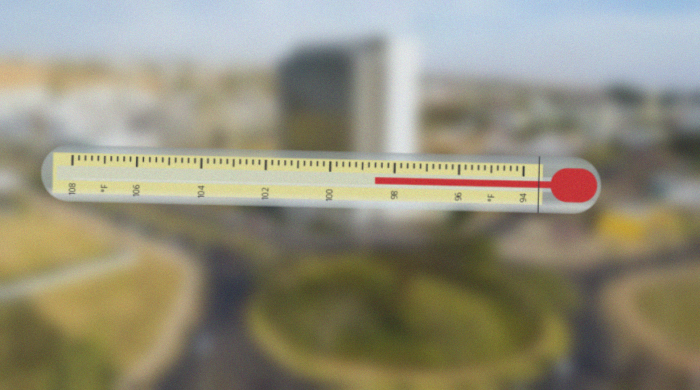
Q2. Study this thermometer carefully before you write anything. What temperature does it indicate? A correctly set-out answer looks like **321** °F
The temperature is **98.6** °F
